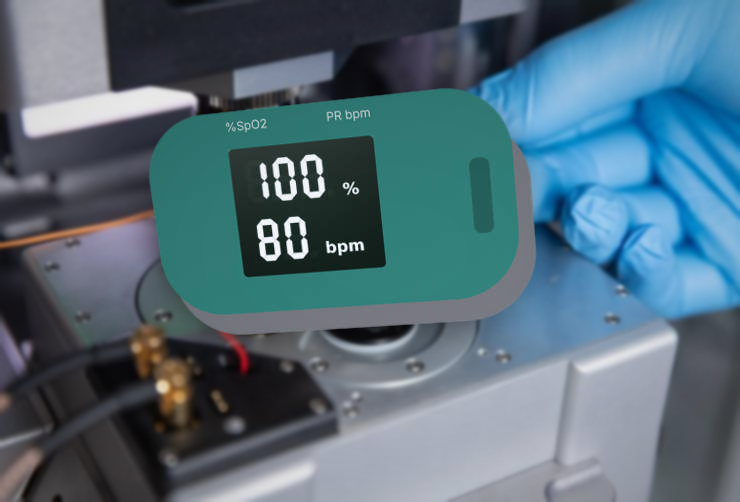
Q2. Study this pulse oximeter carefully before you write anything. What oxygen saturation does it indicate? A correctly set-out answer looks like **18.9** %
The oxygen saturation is **100** %
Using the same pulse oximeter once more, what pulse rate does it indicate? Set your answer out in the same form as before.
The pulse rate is **80** bpm
